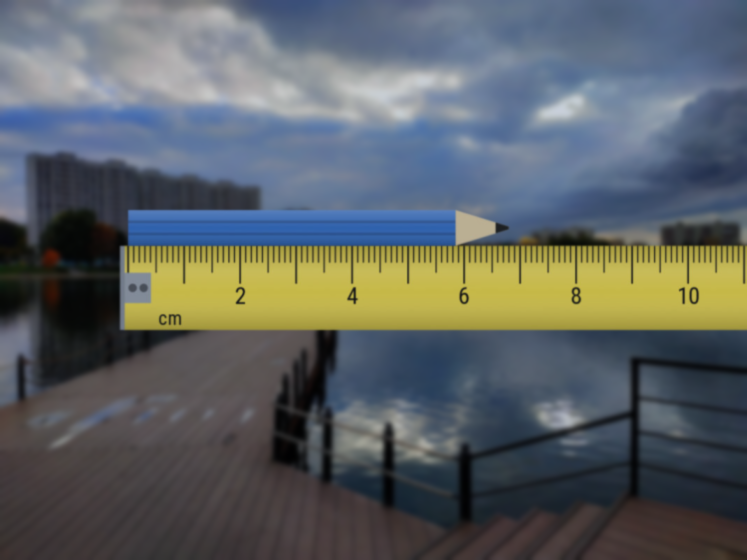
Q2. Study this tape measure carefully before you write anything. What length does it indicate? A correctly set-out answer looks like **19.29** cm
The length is **6.8** cm
